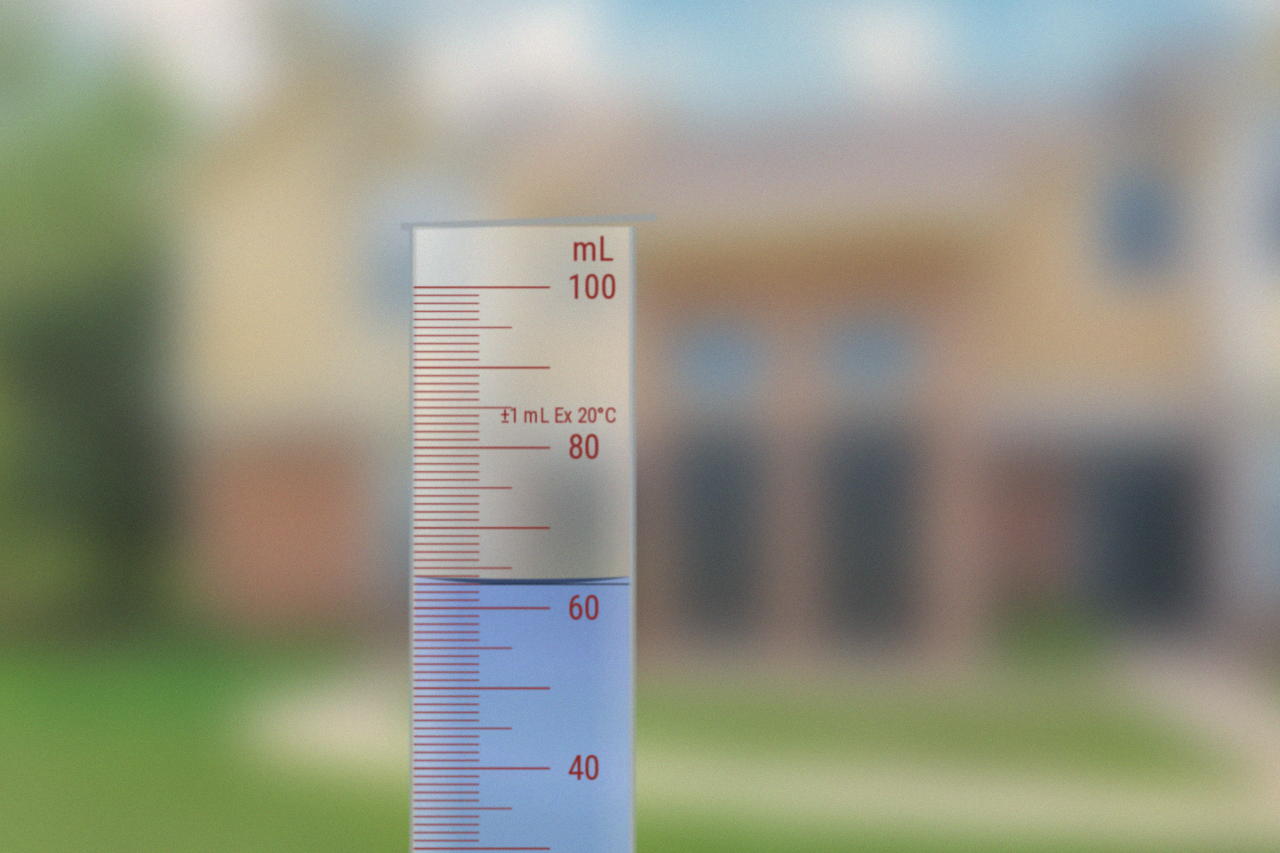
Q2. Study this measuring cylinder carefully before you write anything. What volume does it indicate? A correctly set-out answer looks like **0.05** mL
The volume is **63** mL
